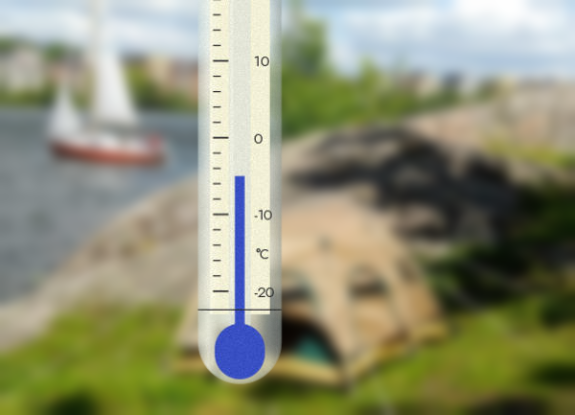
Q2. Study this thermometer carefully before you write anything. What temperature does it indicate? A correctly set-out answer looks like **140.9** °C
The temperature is **-5** °C
